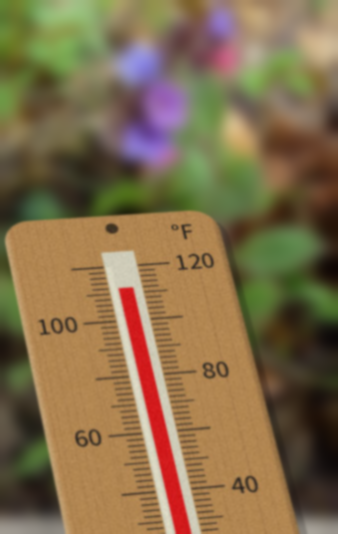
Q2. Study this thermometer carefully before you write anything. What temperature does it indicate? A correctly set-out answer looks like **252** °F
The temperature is **112** °F
